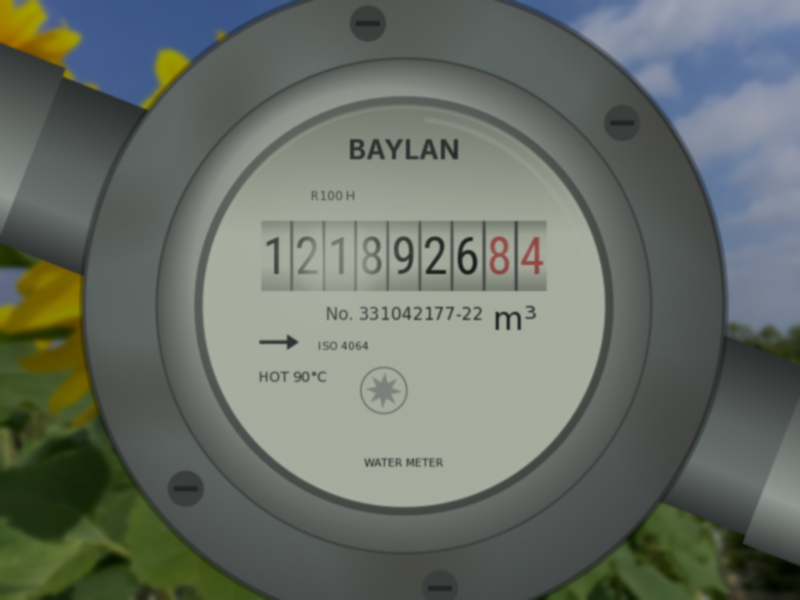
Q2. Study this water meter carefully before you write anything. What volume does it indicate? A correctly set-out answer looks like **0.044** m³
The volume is **1218926.84** m³
